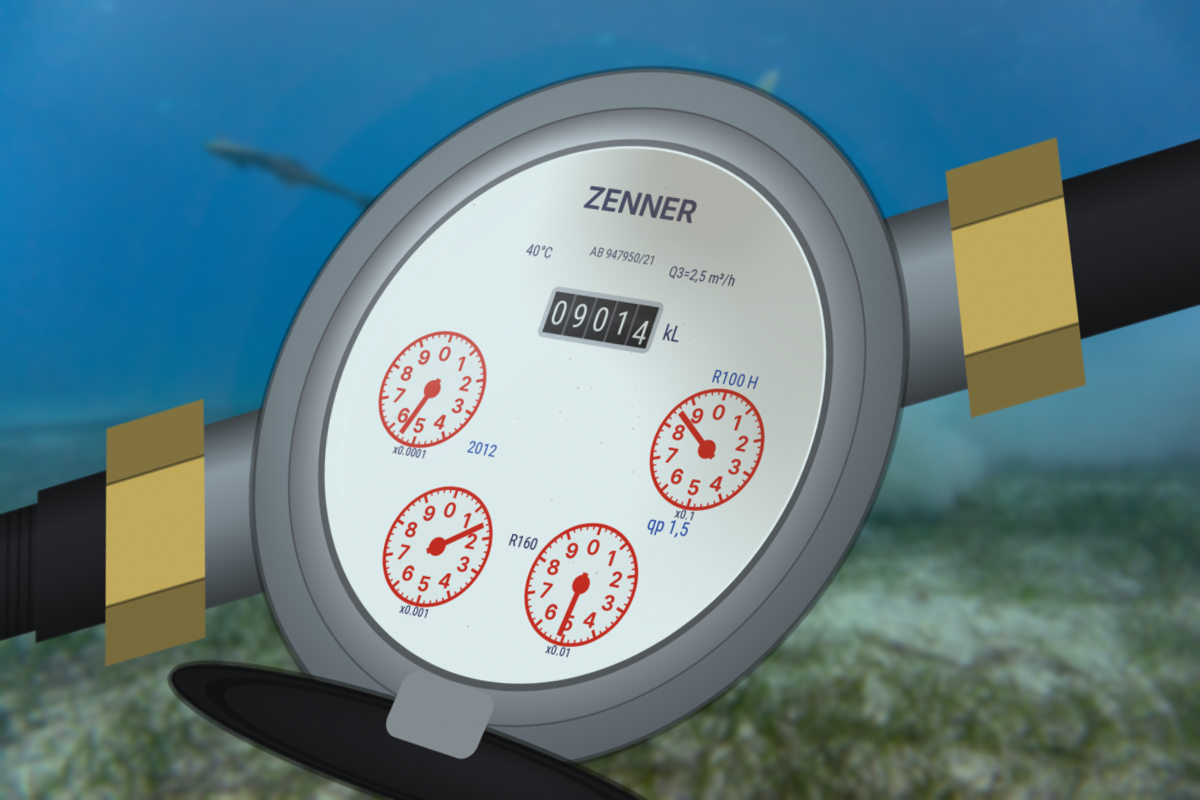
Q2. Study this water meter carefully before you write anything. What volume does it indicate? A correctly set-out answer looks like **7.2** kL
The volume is **9013.8515** kL
